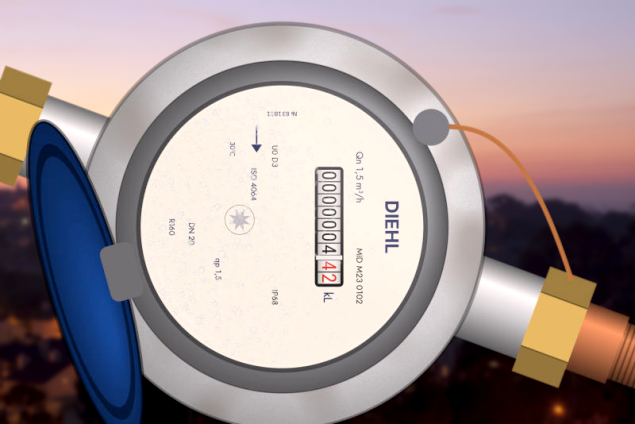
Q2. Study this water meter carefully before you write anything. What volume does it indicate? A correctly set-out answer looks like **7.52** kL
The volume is **4.42** kL
